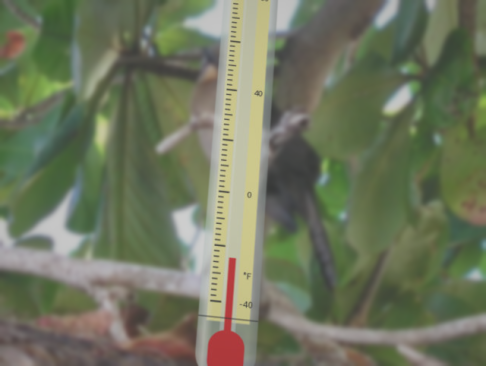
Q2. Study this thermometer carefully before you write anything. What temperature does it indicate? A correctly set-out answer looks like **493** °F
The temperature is **-24** °F
